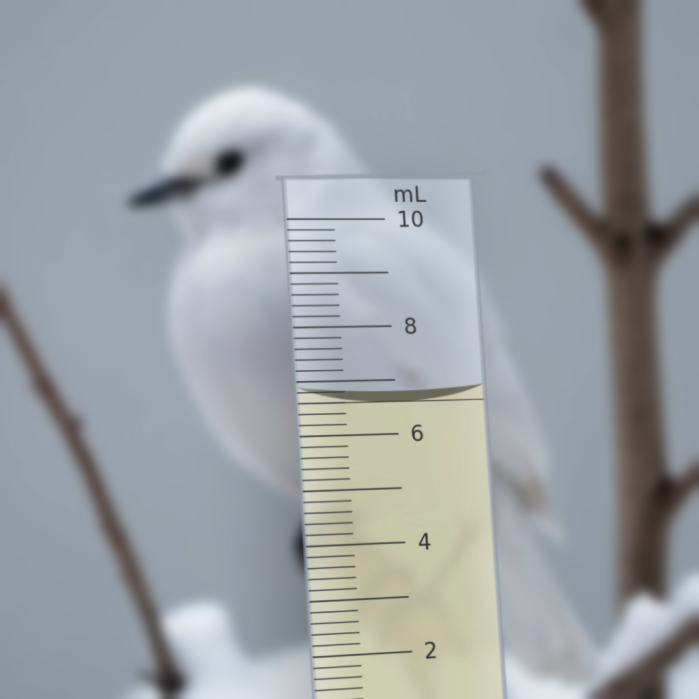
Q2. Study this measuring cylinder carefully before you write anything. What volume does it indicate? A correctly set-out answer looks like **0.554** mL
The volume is **6.6** mL
